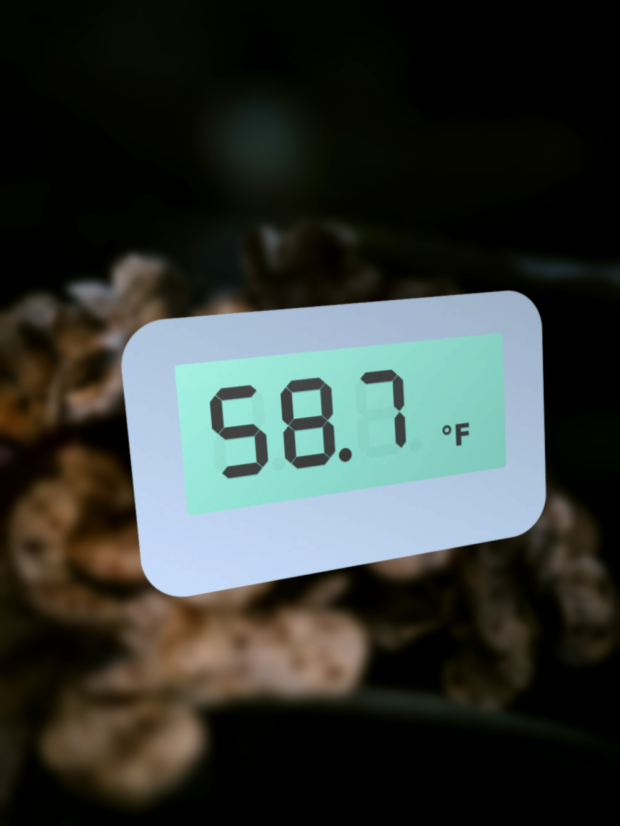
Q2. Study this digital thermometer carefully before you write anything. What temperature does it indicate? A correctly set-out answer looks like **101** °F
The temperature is **58.7** °F
